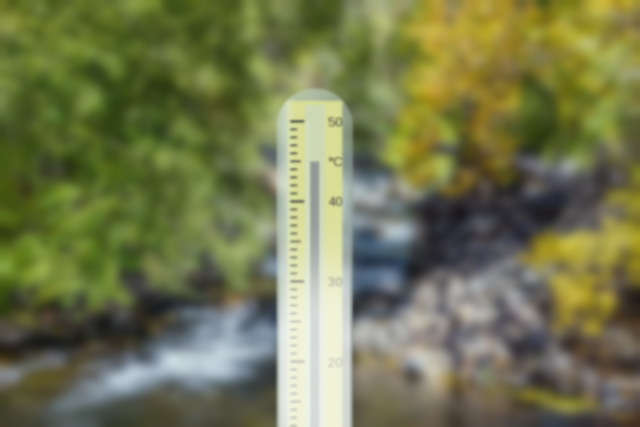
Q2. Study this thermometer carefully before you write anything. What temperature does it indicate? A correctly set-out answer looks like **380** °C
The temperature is **45** °C
